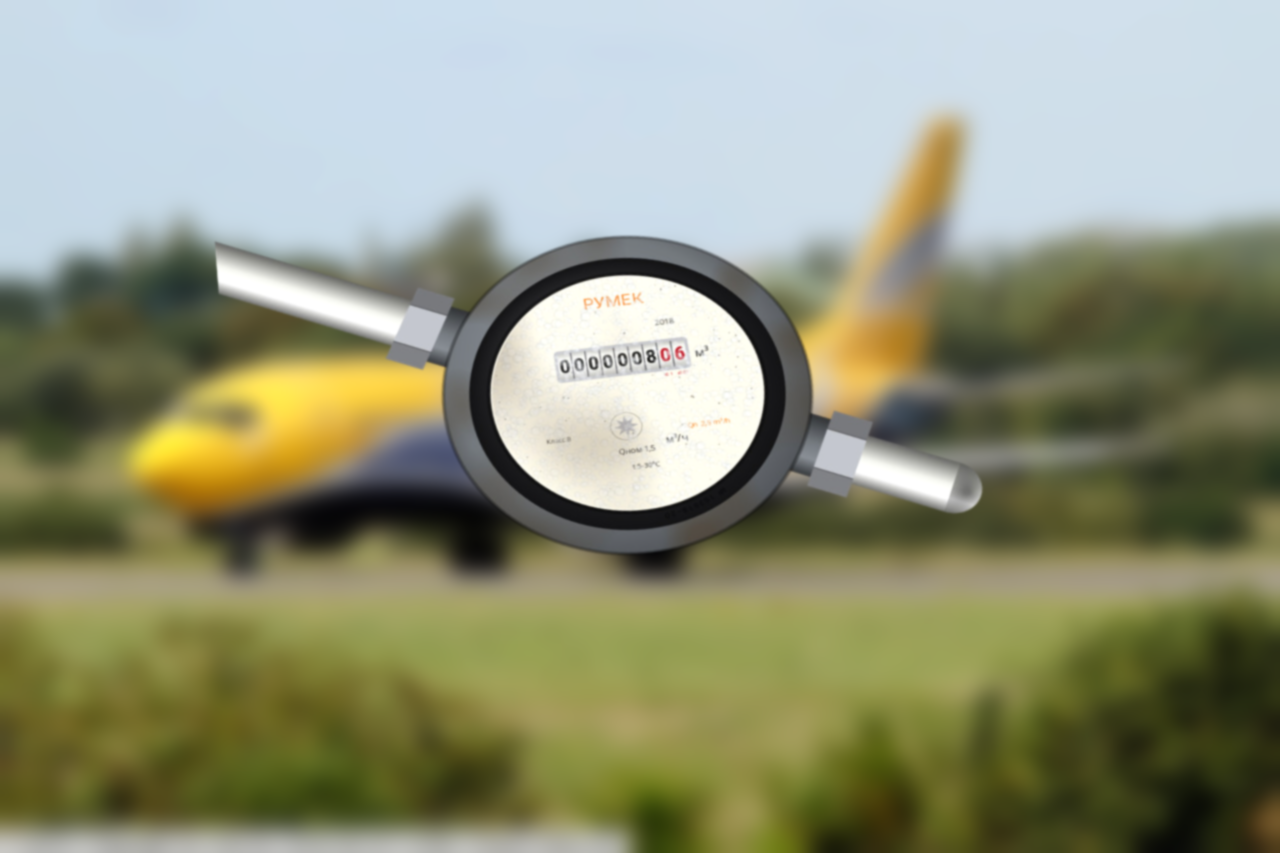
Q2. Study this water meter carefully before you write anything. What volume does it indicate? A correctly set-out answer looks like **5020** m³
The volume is **8.06** m³
